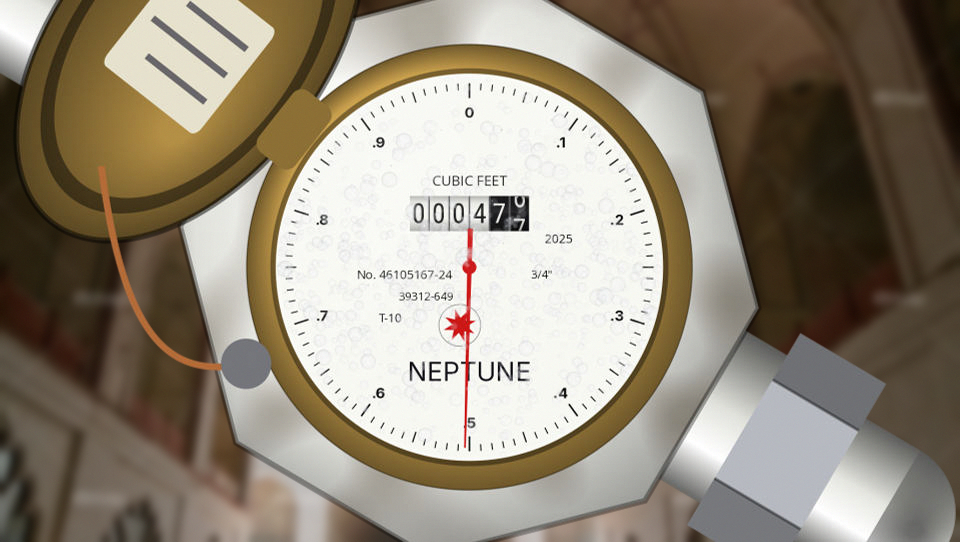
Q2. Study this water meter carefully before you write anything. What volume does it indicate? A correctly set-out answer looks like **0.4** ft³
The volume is **476.50** ft³
